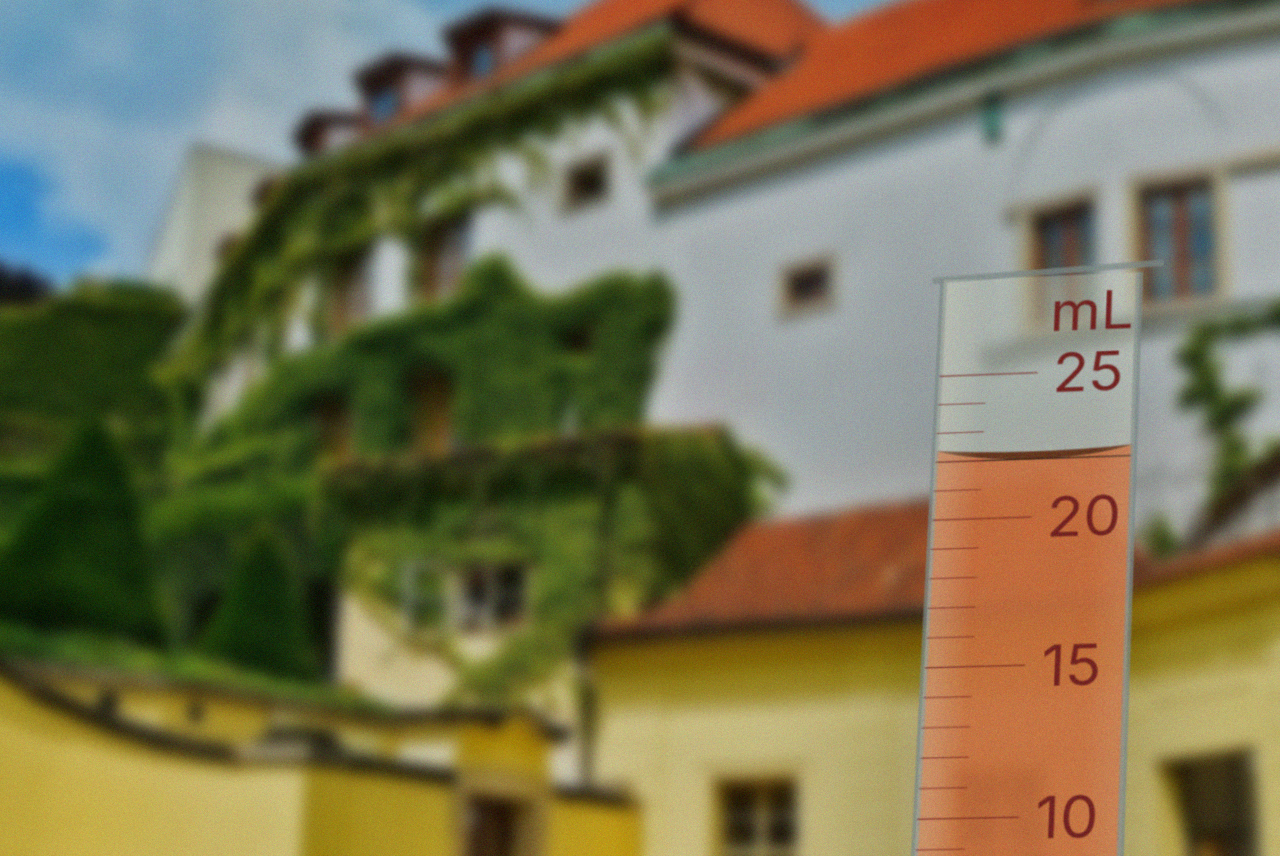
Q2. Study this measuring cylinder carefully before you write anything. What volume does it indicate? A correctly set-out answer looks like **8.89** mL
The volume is **22** mL
